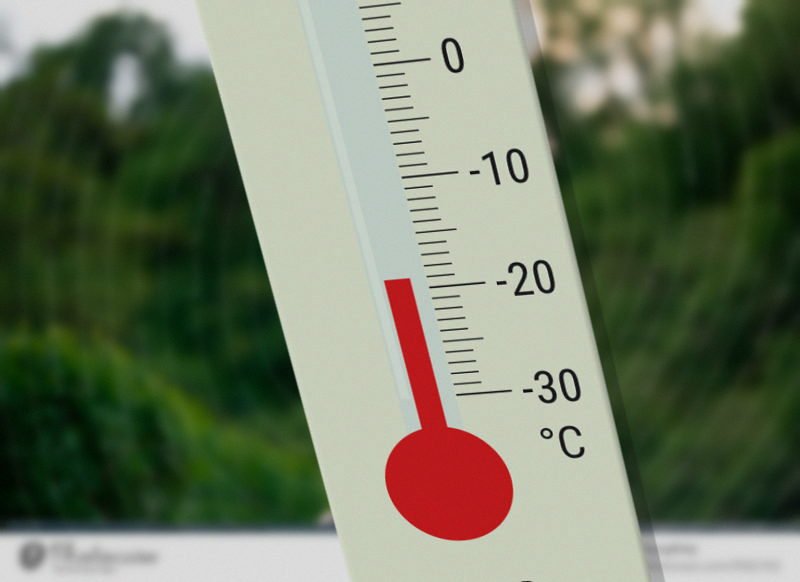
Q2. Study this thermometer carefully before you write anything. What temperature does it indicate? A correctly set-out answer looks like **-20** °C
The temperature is **-19** °C
